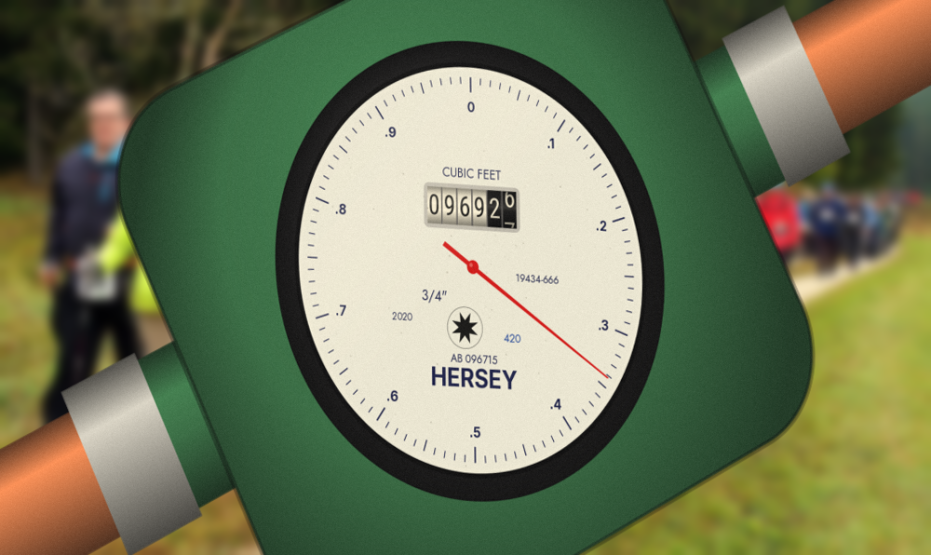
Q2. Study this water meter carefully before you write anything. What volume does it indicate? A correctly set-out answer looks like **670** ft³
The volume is **96926.34** ft³
